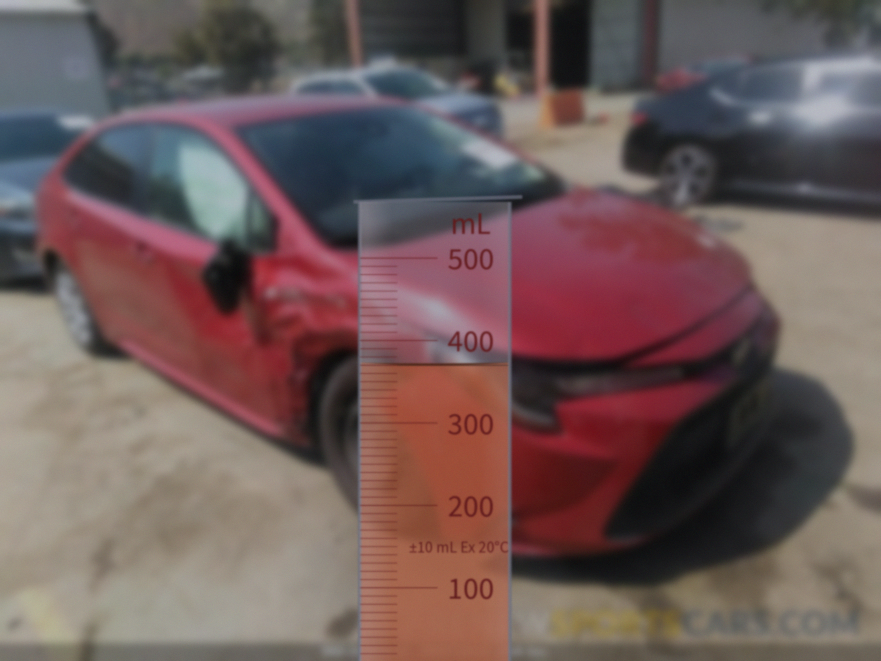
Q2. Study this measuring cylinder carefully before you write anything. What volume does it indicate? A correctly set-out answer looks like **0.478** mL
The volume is **370** mL
